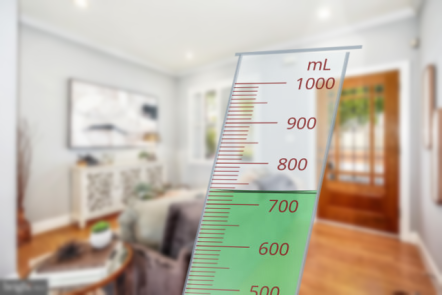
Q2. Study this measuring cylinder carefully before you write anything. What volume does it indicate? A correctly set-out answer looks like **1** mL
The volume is **730** mL
